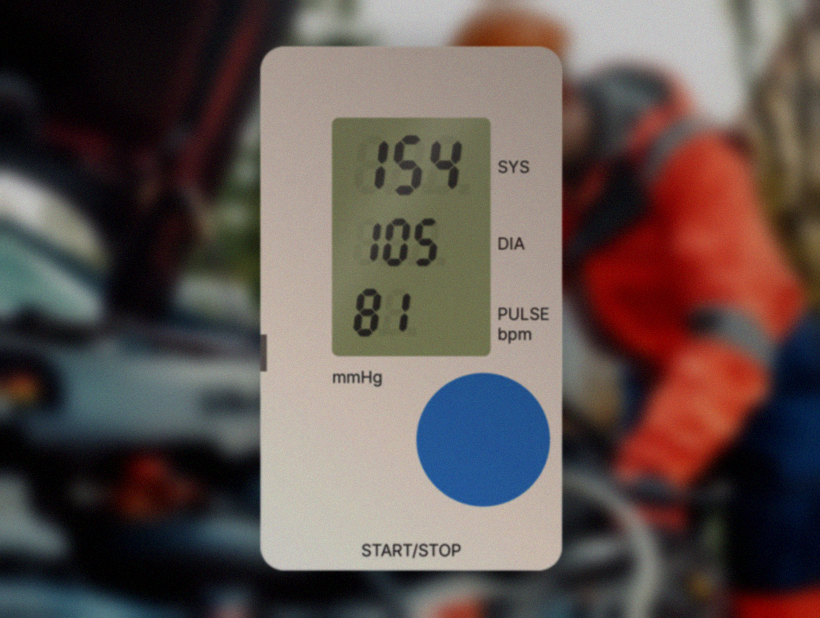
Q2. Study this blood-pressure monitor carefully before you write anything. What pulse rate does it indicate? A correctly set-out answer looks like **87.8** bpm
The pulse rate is **81** bpm
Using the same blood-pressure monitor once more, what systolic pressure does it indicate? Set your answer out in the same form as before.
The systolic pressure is **154** mmHg
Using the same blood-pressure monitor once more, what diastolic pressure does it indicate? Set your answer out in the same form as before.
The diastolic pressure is **105** mmHg
